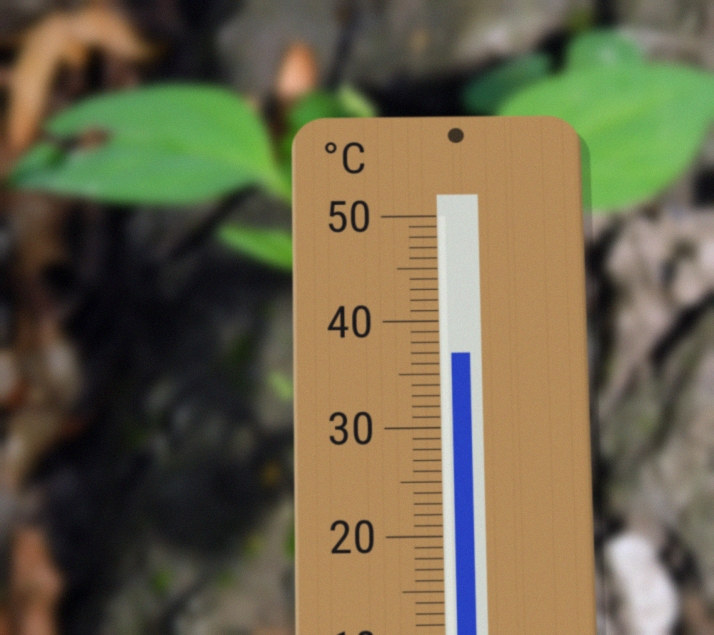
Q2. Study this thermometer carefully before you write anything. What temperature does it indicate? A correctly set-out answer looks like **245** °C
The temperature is **37** °C
